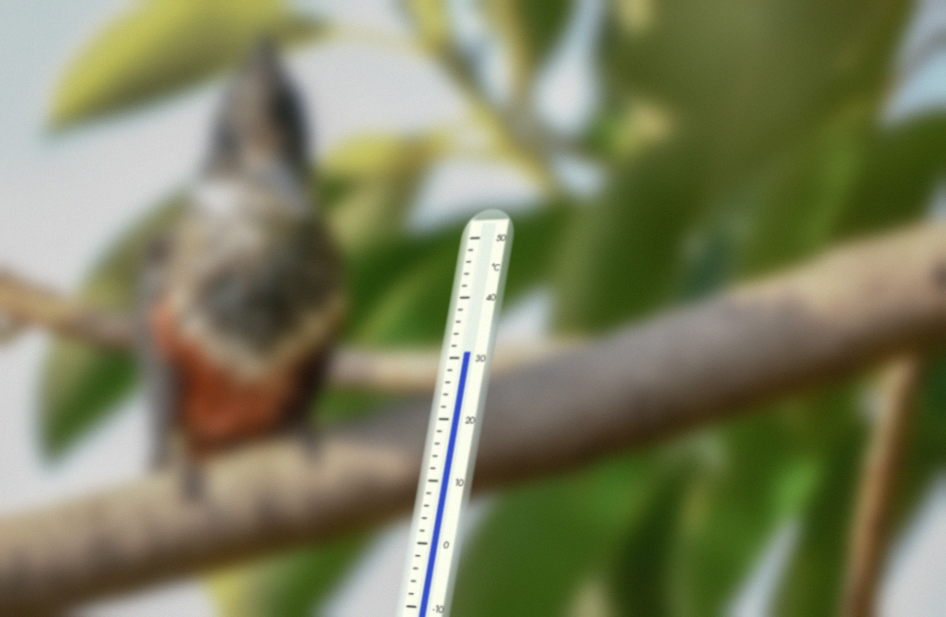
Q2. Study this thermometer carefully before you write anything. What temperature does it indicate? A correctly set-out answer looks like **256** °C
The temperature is **31** °C
